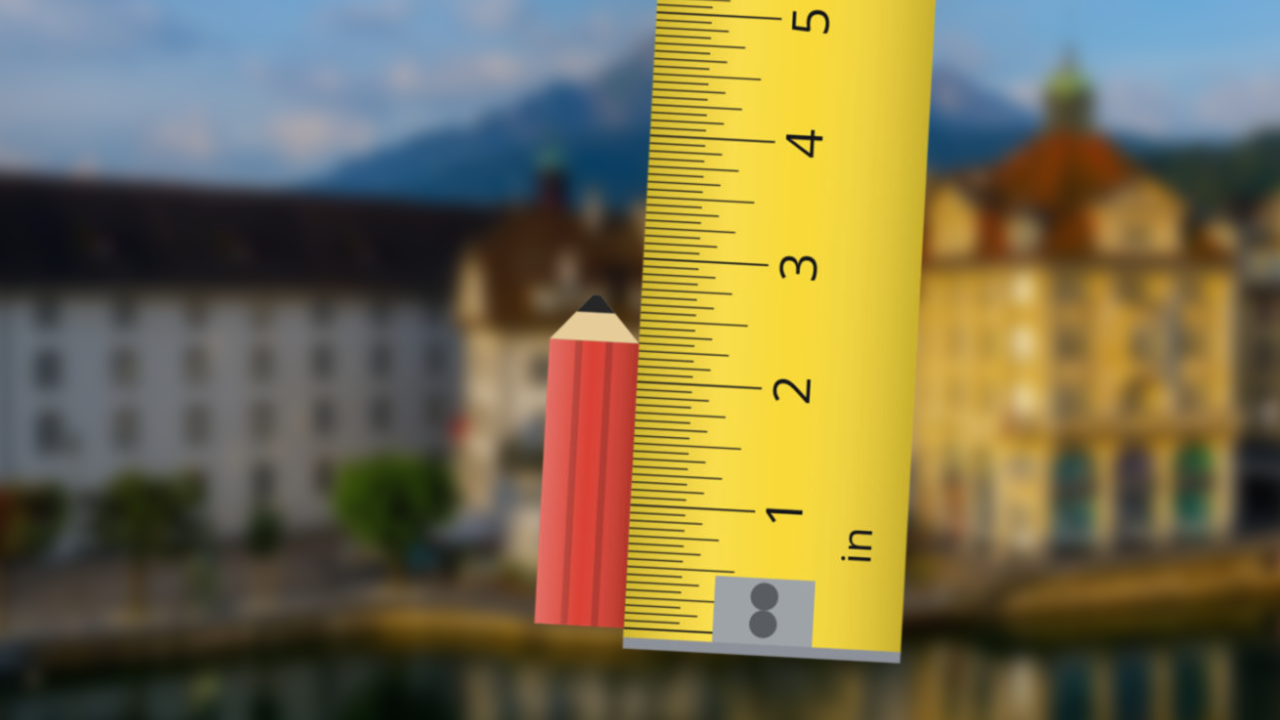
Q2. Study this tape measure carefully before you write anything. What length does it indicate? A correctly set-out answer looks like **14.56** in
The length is **2.6875** in
